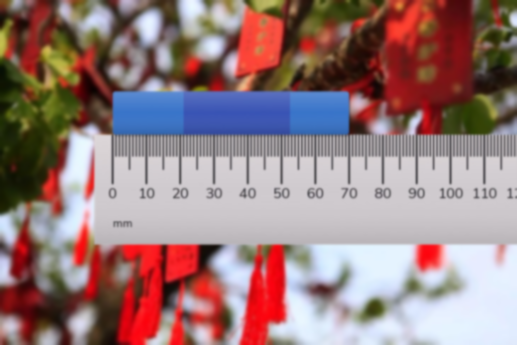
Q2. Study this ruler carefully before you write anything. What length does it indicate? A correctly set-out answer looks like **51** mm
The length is **70** mm
